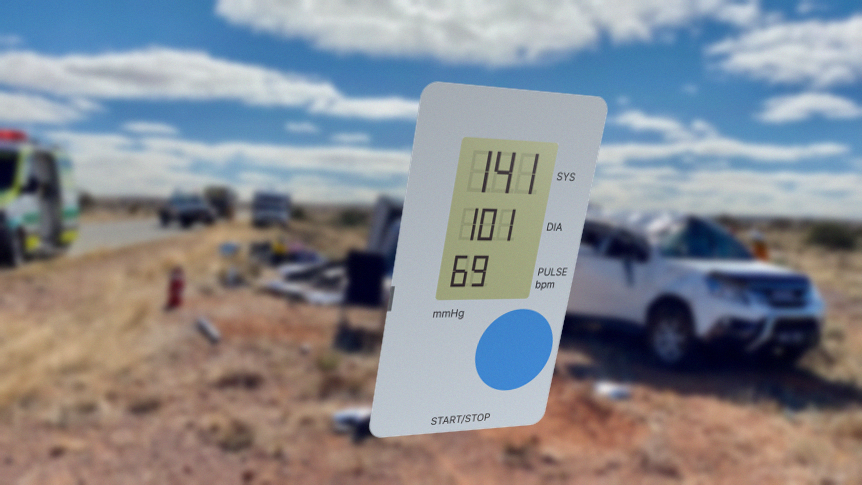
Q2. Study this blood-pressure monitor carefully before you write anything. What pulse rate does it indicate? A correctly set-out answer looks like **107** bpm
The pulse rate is **69** bpm
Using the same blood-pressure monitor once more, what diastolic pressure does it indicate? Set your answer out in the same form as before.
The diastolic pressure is **101** mmHg
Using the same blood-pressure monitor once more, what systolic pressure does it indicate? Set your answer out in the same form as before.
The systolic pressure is **141** mmHg
